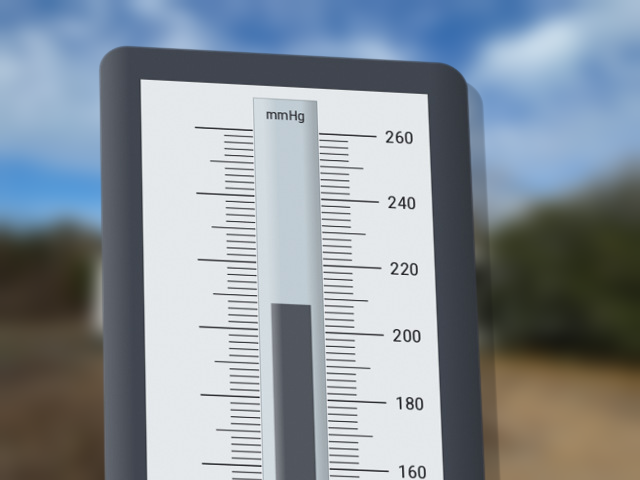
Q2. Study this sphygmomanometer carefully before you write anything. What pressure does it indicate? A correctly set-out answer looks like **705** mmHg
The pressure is **208** mmHg
